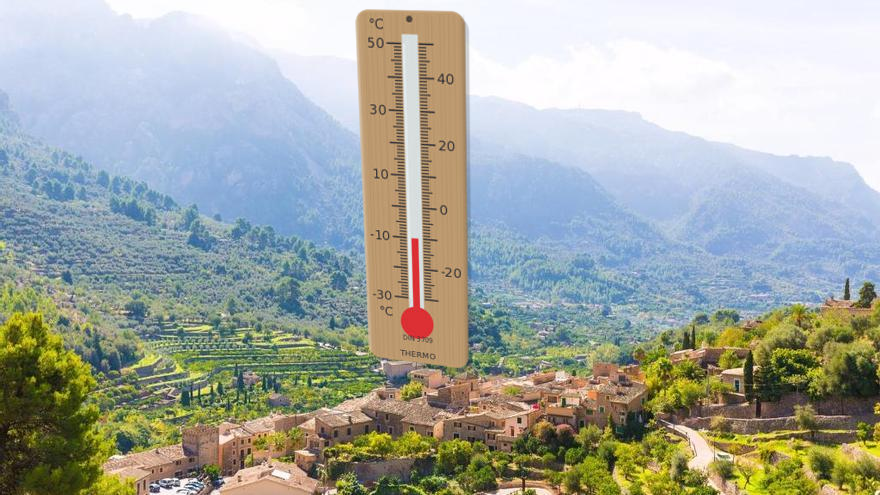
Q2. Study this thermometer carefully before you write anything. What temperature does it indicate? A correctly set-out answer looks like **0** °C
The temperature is **-10** °C
